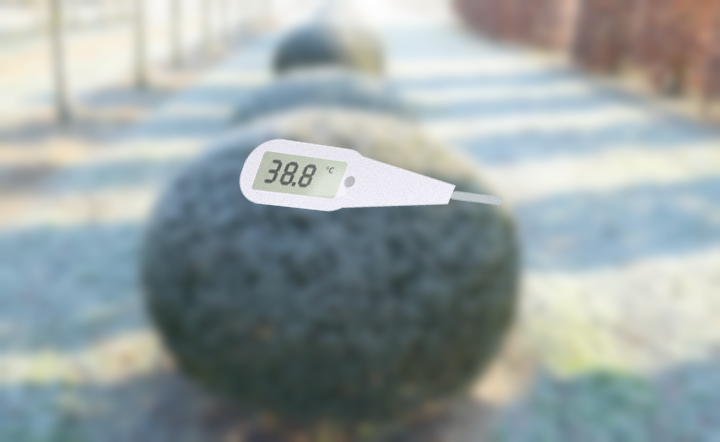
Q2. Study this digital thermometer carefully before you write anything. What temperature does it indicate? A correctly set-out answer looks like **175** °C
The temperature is **38.8** °C
